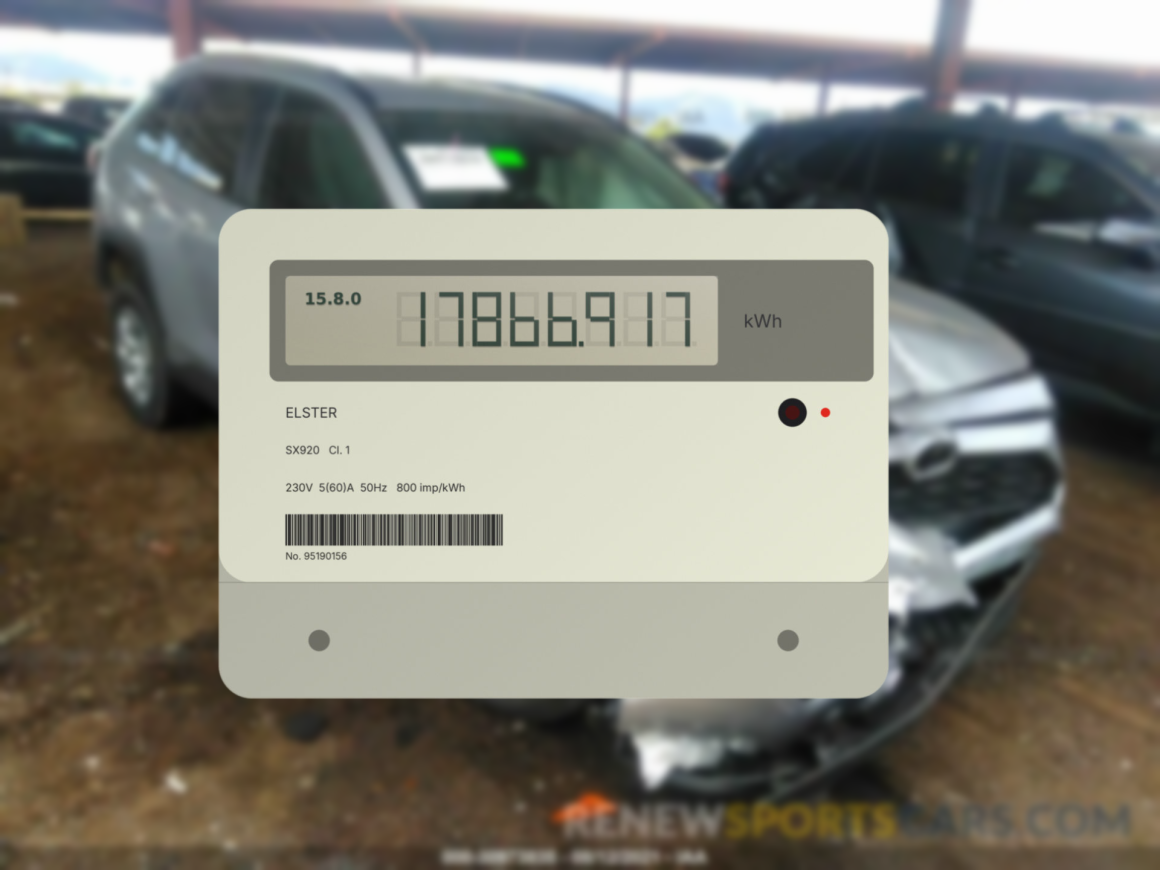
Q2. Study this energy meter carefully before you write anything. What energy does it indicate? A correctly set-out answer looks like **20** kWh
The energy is **17866.917** kWh
